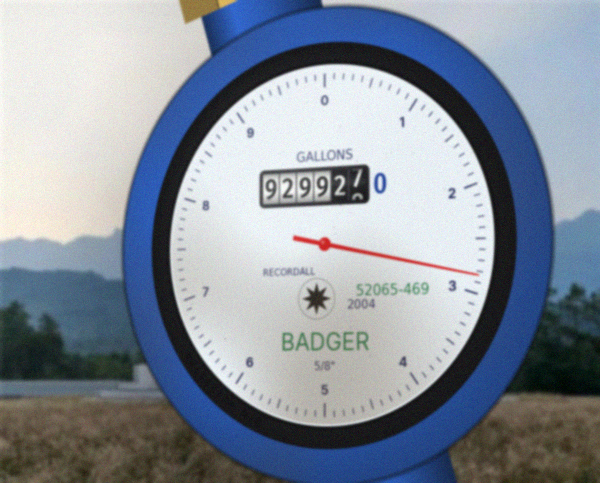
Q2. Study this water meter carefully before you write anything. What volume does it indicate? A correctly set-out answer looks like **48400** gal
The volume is **9299272.8** gal
